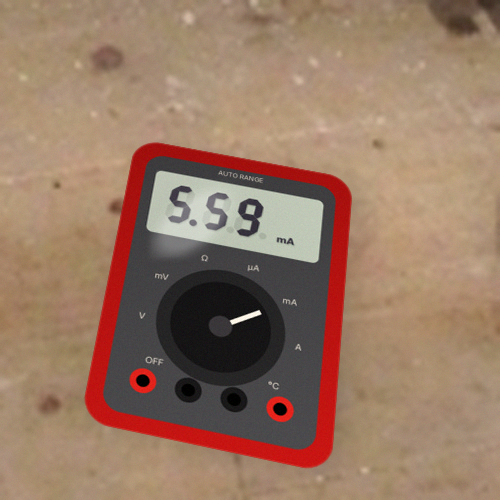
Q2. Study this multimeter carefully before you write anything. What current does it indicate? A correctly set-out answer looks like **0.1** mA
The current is **5.59** mA
